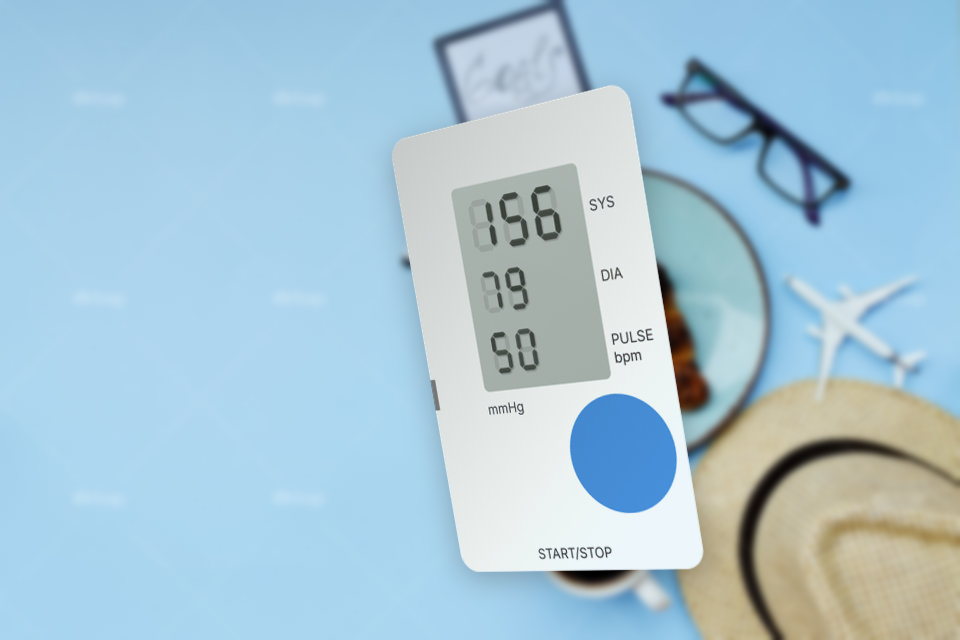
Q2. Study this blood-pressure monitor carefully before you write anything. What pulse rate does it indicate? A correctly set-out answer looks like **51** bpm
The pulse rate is **50** bpm
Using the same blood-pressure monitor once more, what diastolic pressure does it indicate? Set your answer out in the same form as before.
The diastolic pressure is **79** mmHg
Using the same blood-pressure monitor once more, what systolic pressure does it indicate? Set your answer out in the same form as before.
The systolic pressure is **156** mmHg
